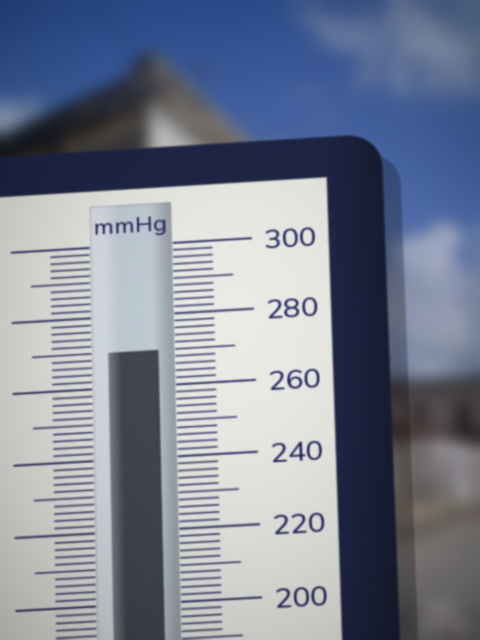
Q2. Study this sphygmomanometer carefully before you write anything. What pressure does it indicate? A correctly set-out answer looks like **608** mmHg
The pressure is **270** mmHg
